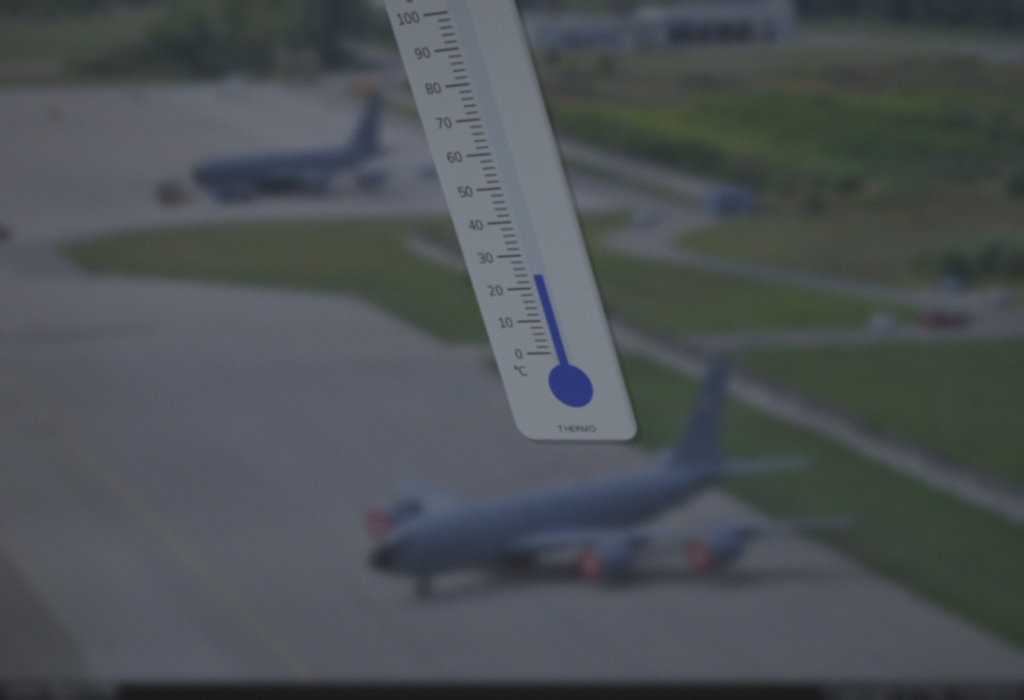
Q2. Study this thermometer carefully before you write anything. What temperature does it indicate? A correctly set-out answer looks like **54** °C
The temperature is **24** °C
